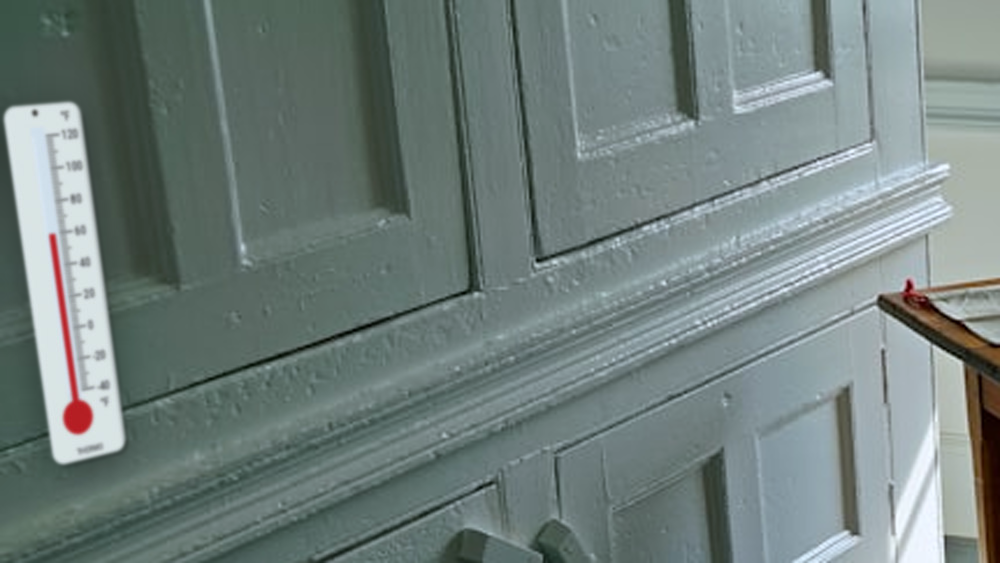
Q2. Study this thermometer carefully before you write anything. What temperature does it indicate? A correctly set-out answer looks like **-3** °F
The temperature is **60** °F
